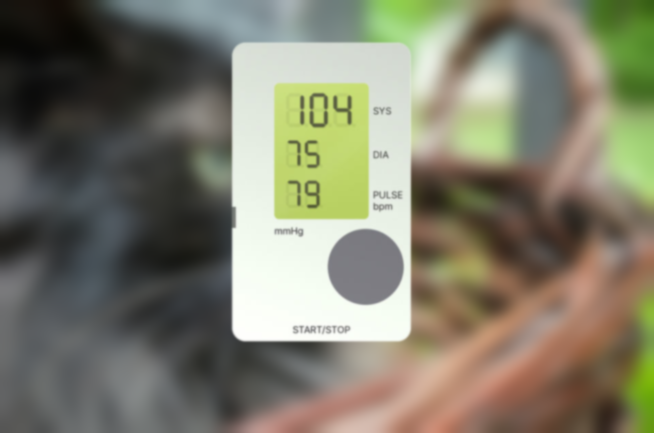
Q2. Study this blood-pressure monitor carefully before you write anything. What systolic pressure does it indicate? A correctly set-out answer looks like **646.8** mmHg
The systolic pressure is **104** mmHg
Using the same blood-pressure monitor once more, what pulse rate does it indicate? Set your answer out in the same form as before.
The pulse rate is **79** bpm
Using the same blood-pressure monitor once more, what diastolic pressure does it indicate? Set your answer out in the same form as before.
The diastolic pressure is **75** mmHg
